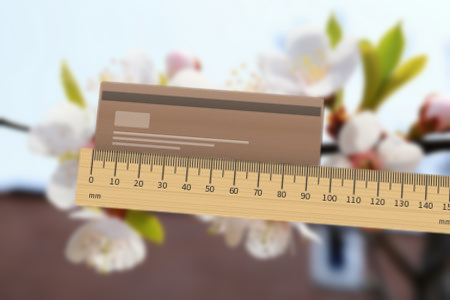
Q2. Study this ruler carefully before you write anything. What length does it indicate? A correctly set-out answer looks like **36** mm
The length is **95** mm
